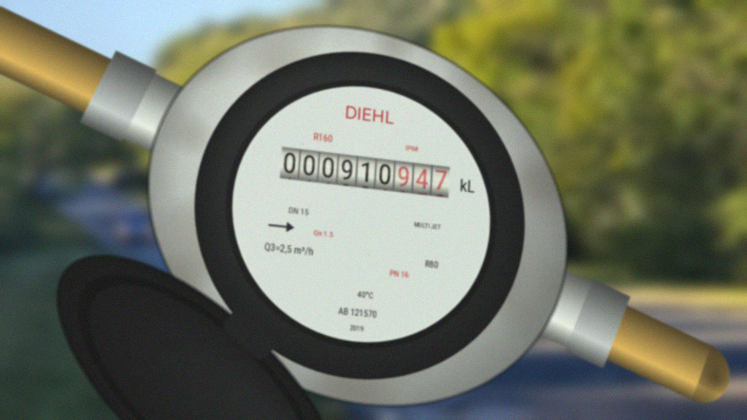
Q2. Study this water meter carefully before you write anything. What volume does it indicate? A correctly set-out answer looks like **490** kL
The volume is **910.947** kL
